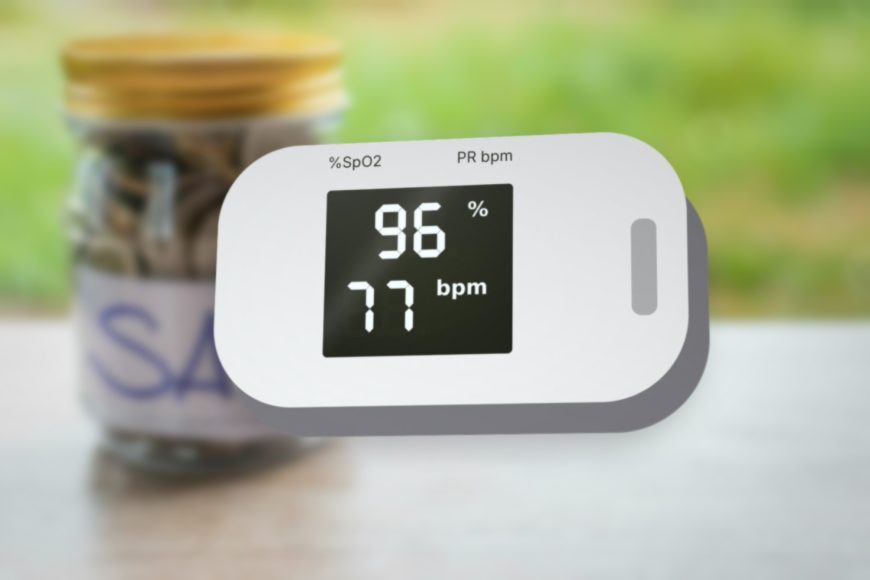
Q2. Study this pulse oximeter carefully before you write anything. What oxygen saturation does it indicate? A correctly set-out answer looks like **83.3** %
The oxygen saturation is **96** %
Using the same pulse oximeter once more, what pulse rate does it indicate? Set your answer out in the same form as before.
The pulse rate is **77** bpm
